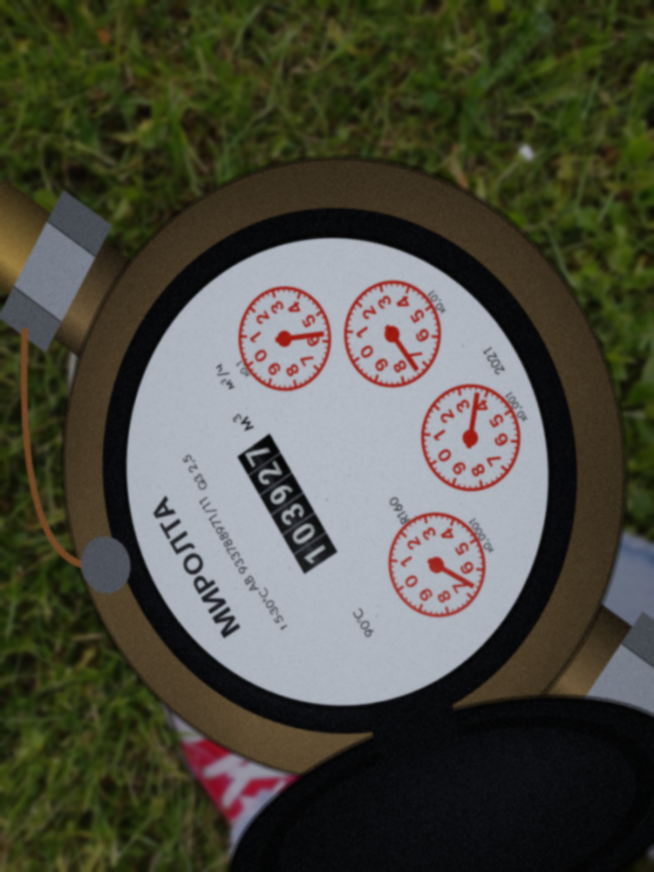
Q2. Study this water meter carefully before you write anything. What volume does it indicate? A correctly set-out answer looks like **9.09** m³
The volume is **103927.5736** m³
